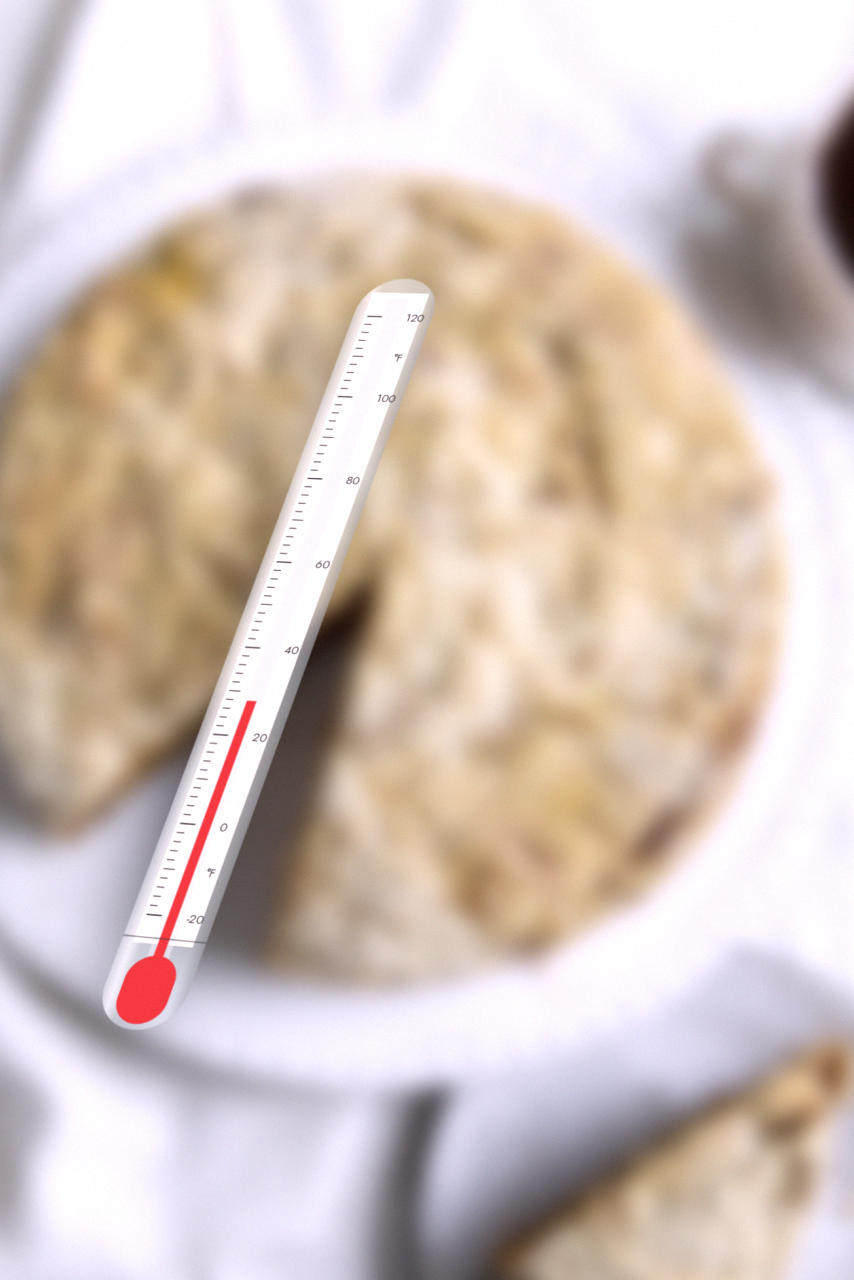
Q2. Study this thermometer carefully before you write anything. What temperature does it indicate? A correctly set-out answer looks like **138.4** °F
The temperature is **28** °F
